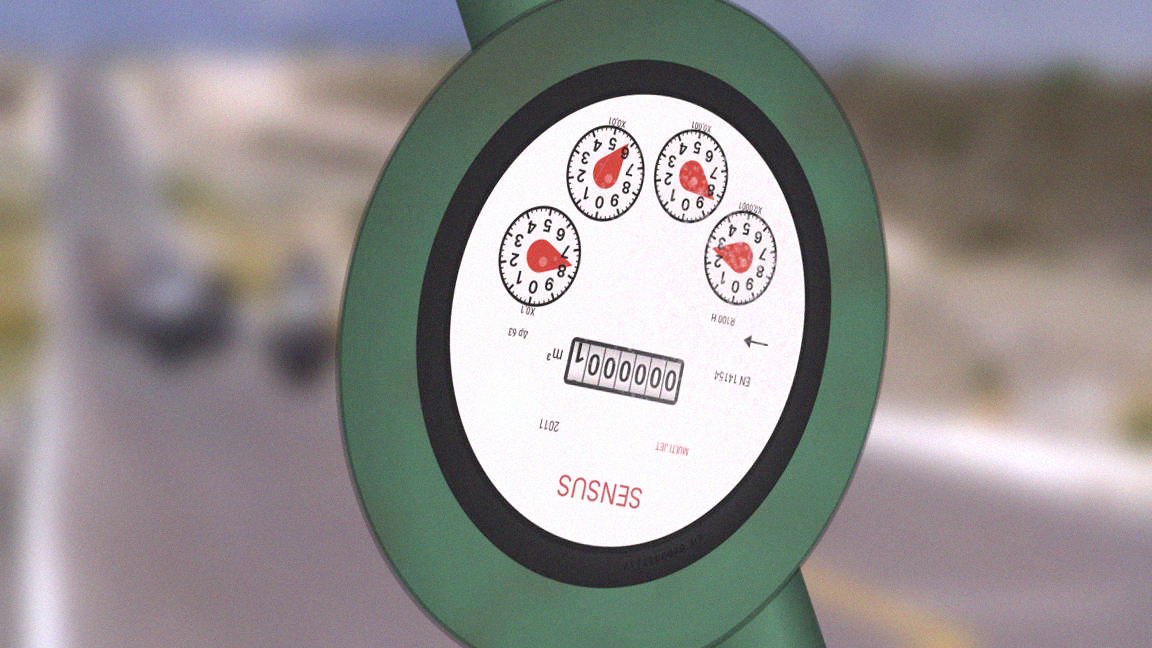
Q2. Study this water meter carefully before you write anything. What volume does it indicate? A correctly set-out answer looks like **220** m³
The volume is **0.7582** m³
